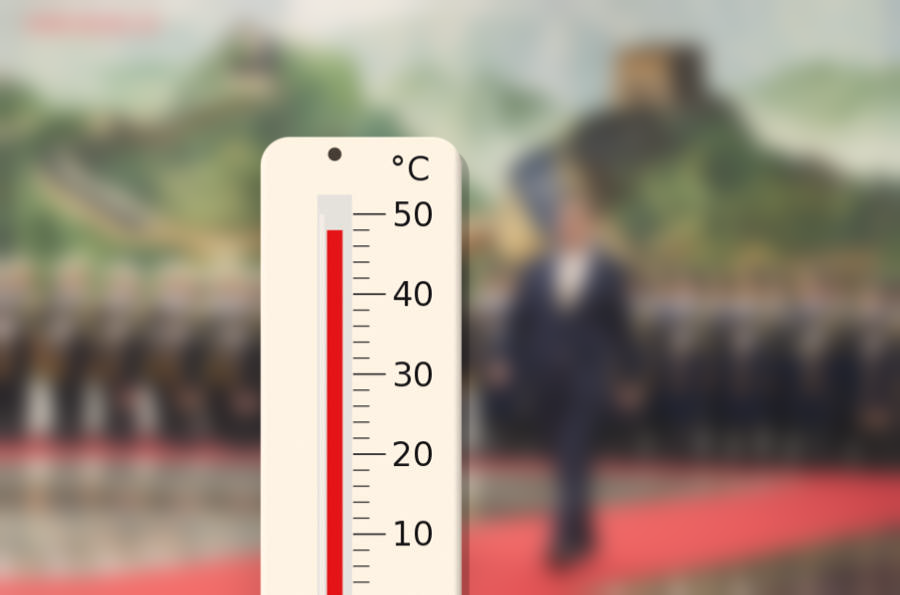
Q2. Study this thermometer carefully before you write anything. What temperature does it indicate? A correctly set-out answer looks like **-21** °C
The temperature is **48** °C
